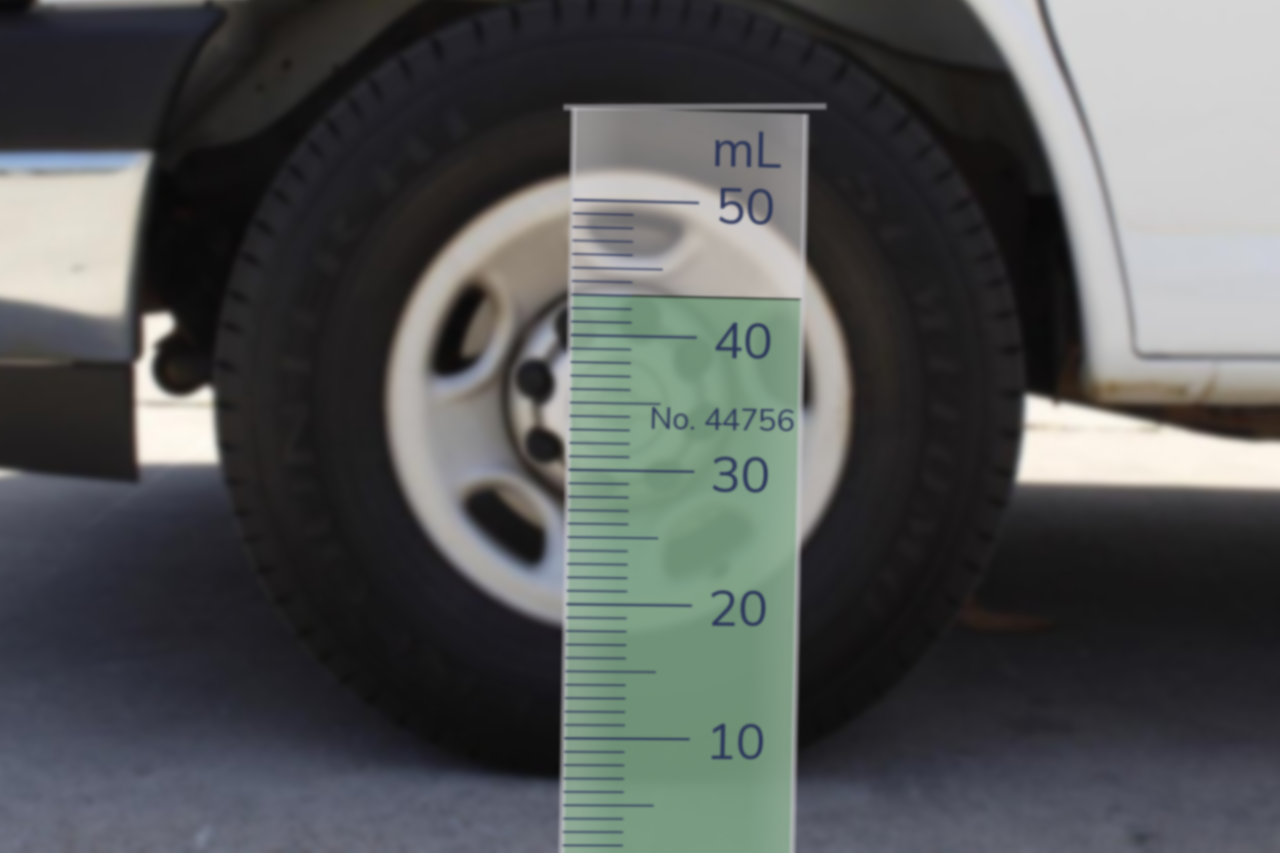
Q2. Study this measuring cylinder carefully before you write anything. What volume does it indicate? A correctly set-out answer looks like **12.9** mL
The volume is **43** mL
